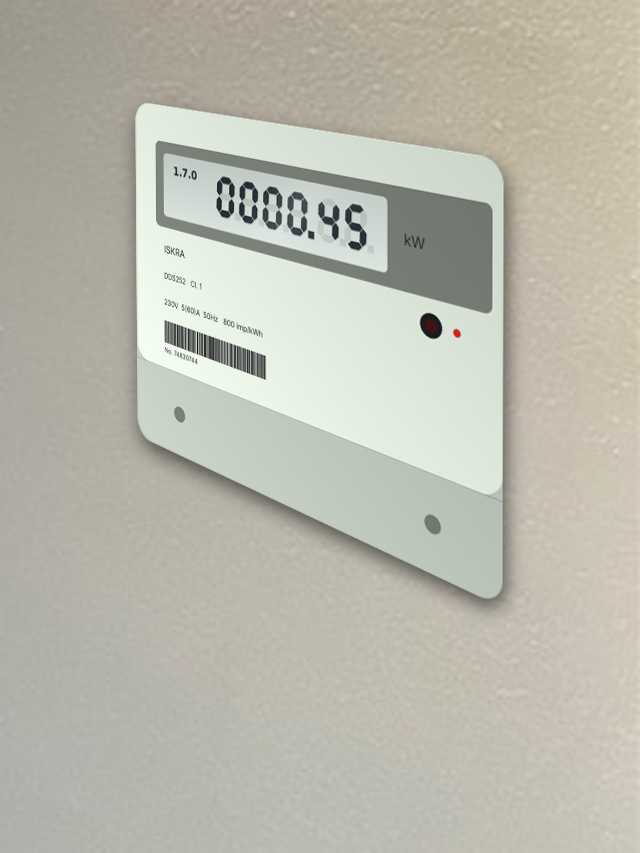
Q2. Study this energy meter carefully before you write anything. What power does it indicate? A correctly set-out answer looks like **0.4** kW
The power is **0.45** kW
